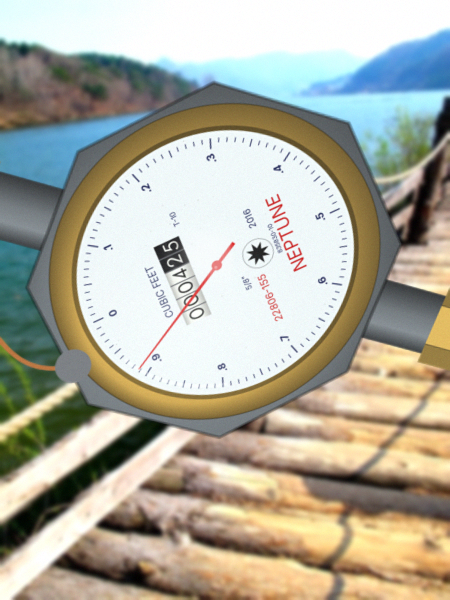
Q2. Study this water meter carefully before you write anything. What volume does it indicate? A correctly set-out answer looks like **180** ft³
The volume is **424.91** ft³
